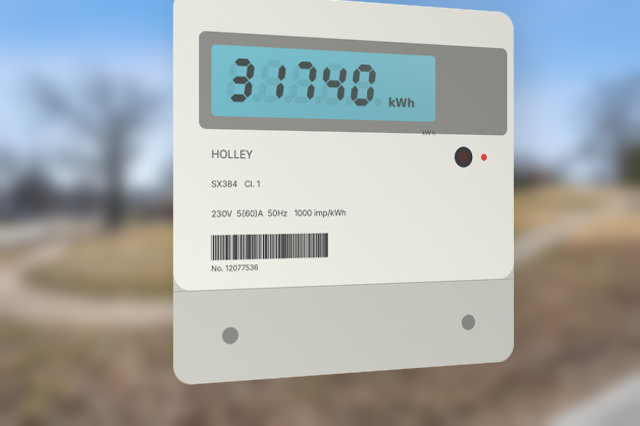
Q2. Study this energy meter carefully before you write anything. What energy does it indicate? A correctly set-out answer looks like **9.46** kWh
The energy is **31740** kWh
